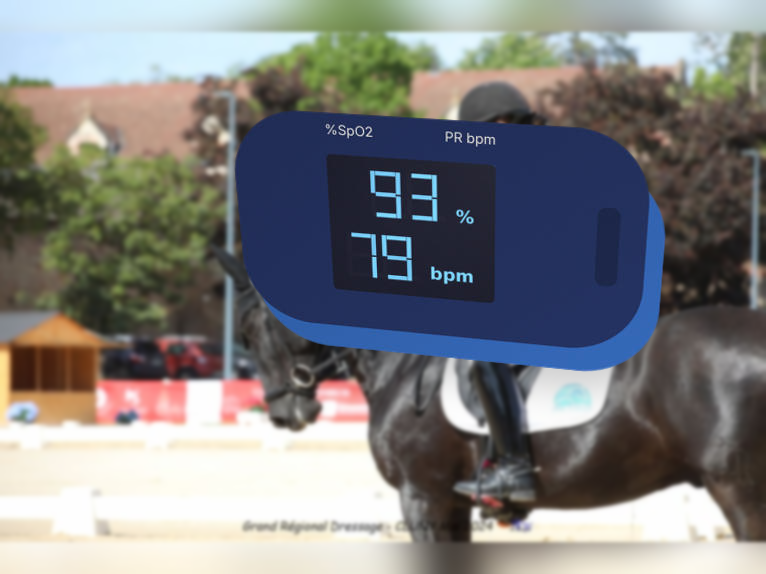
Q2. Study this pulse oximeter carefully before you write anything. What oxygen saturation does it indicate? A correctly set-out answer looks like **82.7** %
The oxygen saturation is **93** %
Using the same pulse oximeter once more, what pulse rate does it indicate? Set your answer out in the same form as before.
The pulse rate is **79** bpm
